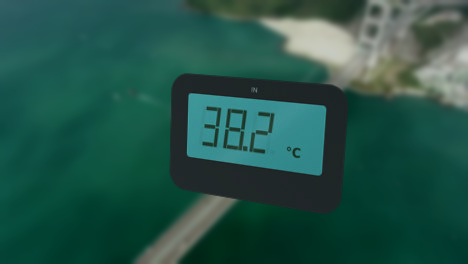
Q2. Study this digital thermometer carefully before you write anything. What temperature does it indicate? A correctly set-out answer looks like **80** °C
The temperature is **38.2** °C
